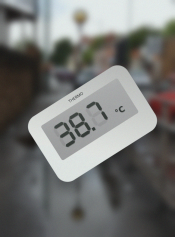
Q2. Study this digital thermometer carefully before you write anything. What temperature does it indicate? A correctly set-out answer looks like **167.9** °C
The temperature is **38.7** °C
